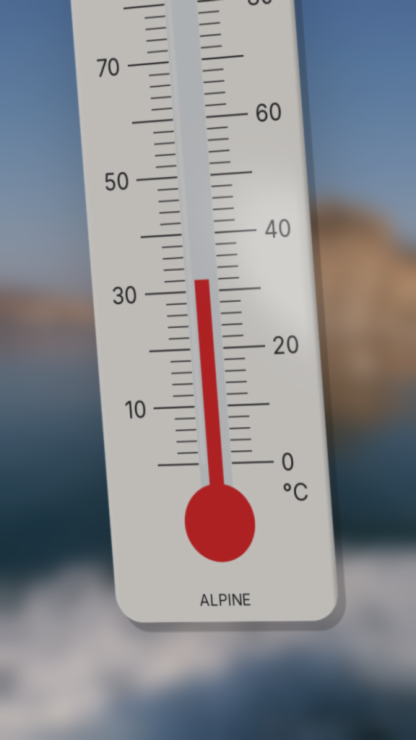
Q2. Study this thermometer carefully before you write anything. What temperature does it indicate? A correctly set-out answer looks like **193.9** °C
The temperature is **32** °C
